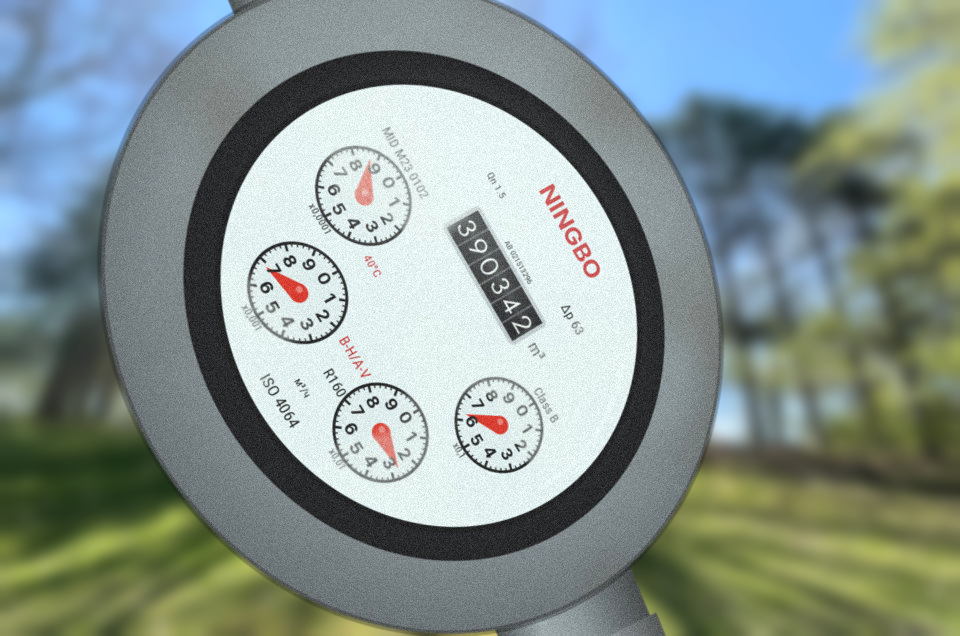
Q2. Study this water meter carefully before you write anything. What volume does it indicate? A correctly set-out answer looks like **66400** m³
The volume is **390342.6268** m³
